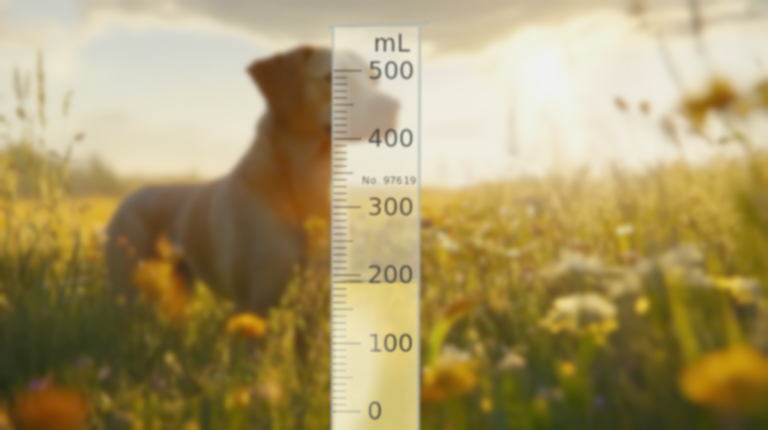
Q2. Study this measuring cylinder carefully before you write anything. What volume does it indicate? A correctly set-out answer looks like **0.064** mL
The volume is **190** mL
